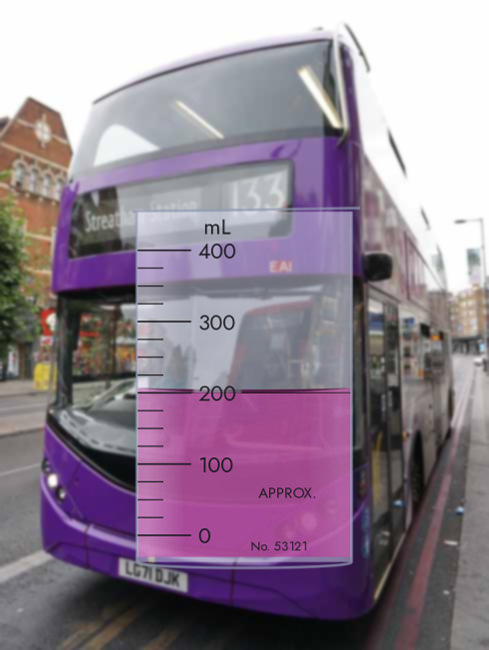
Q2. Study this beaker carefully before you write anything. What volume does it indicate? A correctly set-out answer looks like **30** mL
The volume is **200** mL
